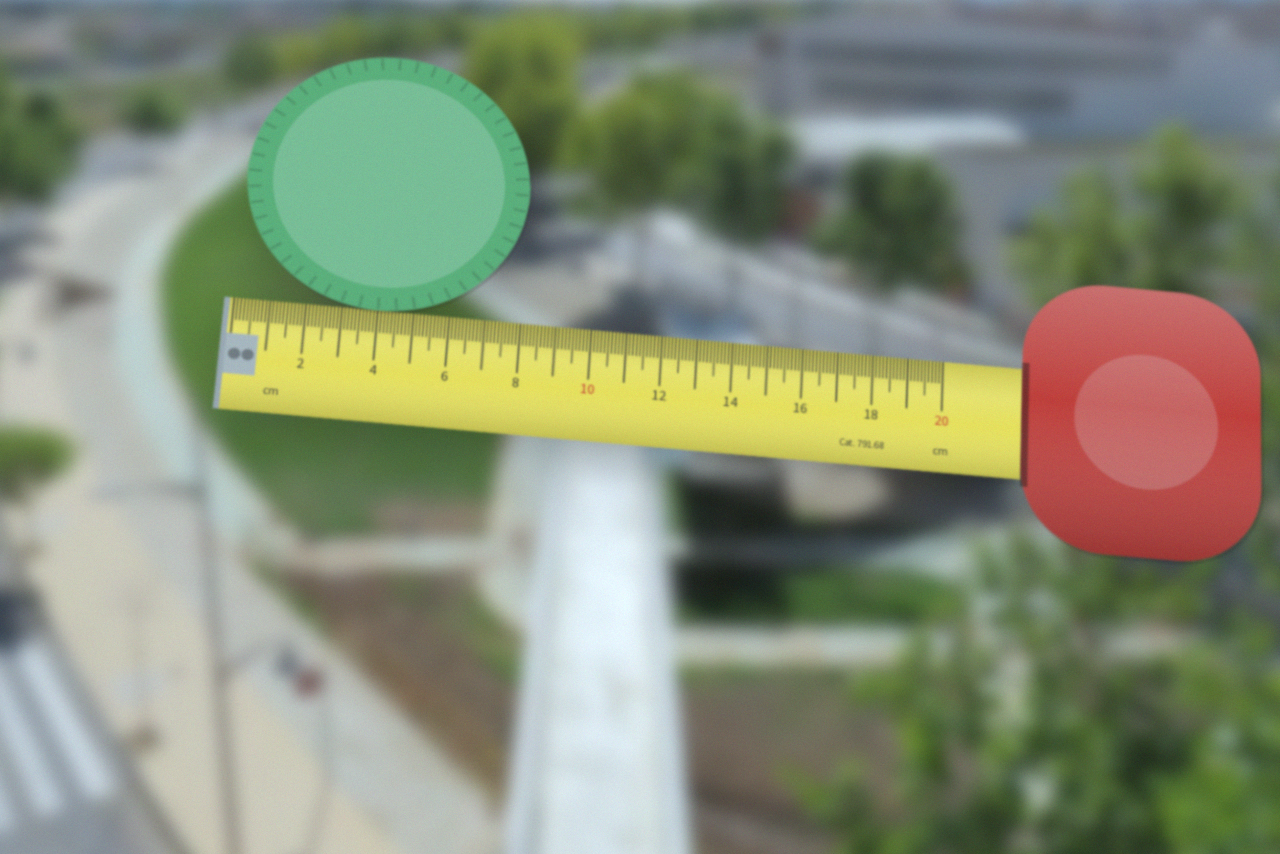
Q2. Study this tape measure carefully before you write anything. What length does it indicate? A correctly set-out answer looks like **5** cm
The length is **8** cm
